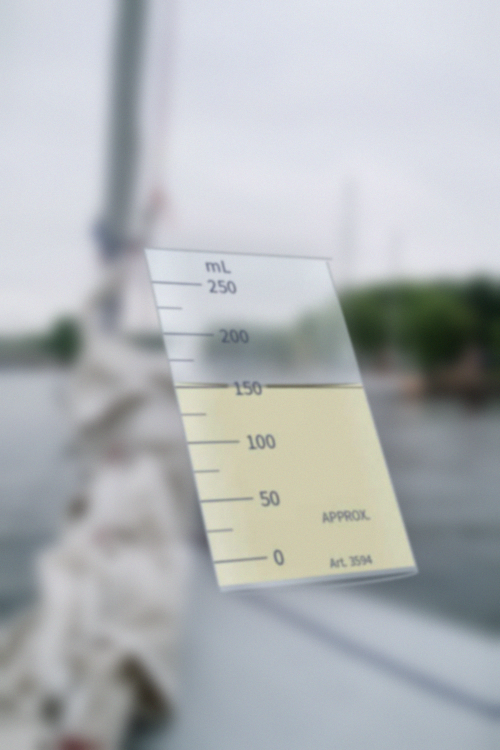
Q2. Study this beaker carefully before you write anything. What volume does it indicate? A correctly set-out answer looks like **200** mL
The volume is **150** mL
